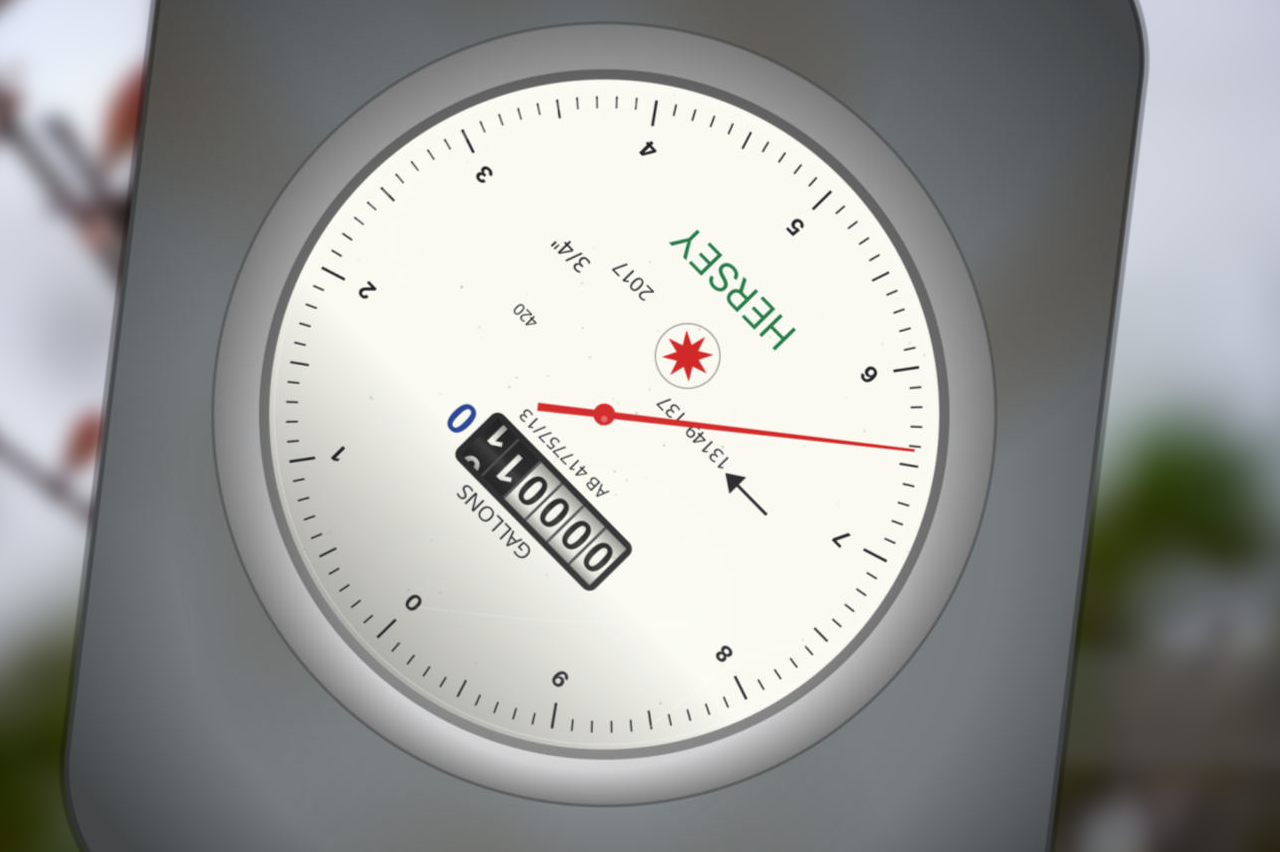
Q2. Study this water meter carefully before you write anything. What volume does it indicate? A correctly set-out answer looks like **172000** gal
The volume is **106.4** gal
